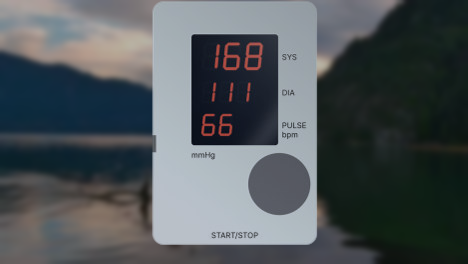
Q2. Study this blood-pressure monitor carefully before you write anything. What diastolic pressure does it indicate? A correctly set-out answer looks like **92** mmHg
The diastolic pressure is **111** mmHg
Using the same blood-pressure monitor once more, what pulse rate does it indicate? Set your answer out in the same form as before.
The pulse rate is **66** bpm
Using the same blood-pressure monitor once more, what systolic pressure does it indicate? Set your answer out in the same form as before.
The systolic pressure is **168** mmHg
